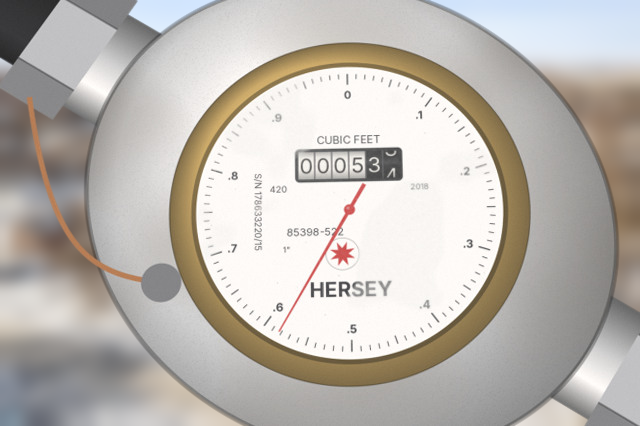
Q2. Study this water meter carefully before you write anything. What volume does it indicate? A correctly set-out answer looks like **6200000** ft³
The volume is **533.58** ft³
